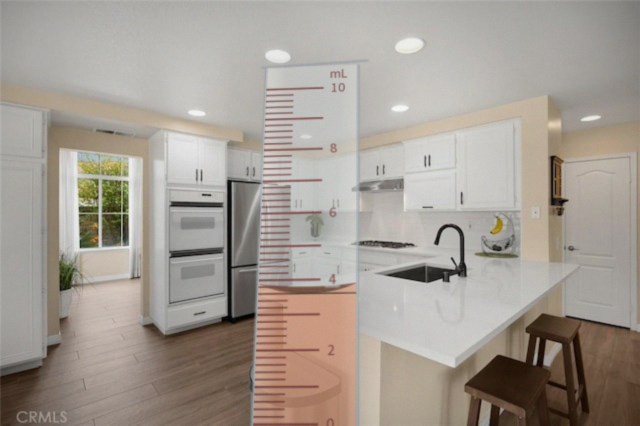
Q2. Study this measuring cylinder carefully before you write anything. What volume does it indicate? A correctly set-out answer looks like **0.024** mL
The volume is **3.6** mL
